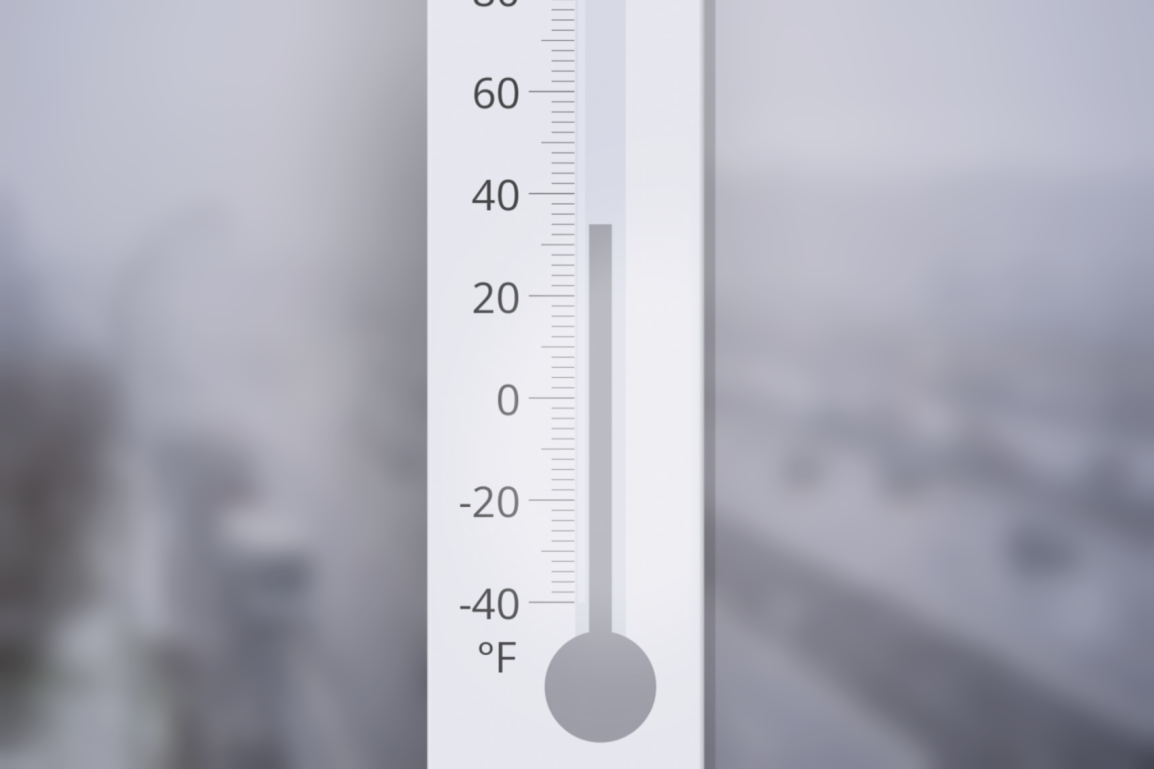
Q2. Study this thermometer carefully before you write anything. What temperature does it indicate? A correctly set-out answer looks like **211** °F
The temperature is **34** °F
